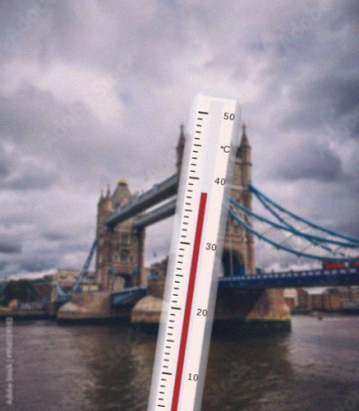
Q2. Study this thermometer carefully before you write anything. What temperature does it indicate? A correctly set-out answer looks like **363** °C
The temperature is **38** °C
